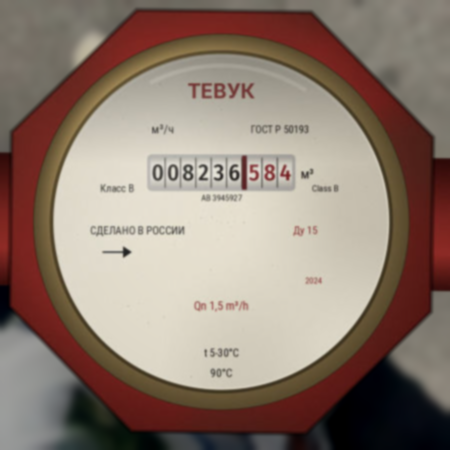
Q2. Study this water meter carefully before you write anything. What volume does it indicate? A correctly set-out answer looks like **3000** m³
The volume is **8236.584** m³
